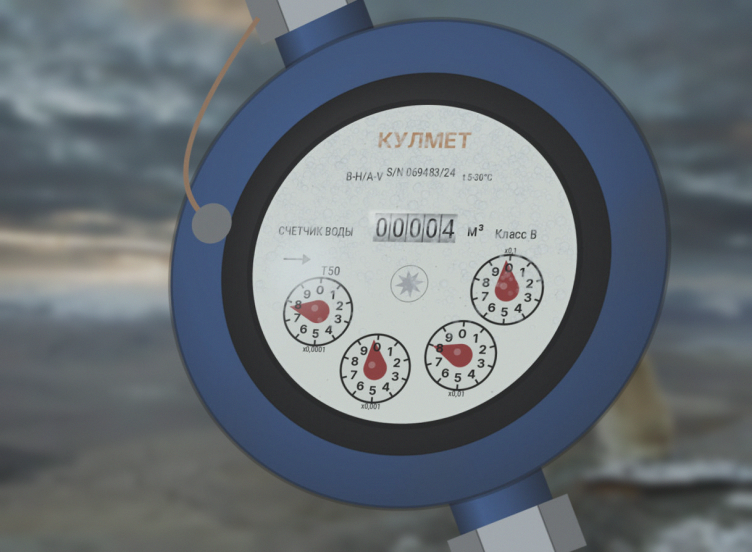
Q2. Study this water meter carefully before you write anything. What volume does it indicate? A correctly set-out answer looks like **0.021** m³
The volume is **3.9797** m³
